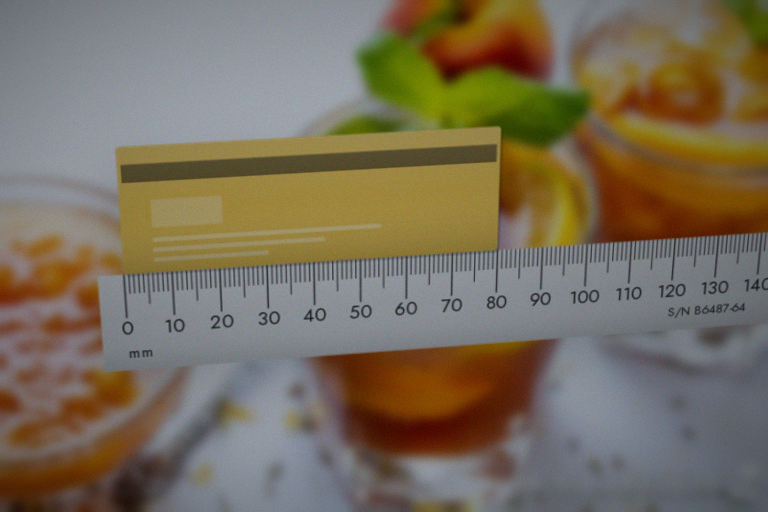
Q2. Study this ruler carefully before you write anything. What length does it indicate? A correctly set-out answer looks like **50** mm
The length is **80** mm
